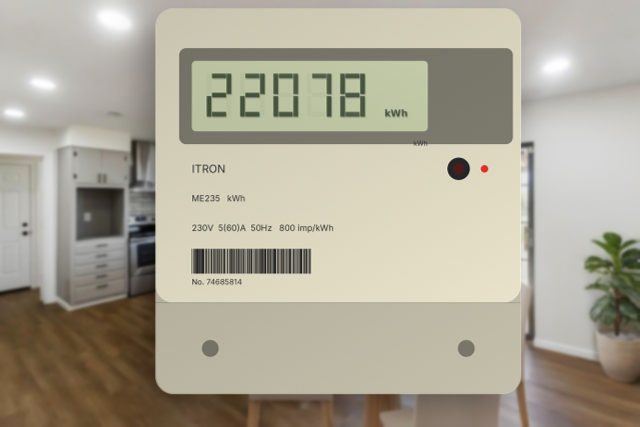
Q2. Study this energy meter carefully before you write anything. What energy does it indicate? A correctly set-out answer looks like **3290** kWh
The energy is **22078** kWh
